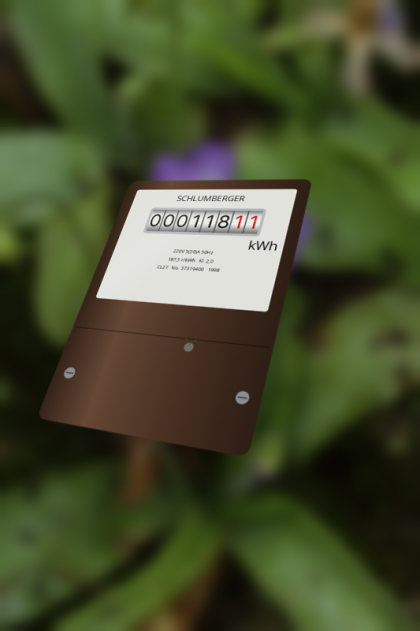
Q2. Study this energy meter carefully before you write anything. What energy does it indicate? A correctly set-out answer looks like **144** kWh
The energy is **118.11** kWh
